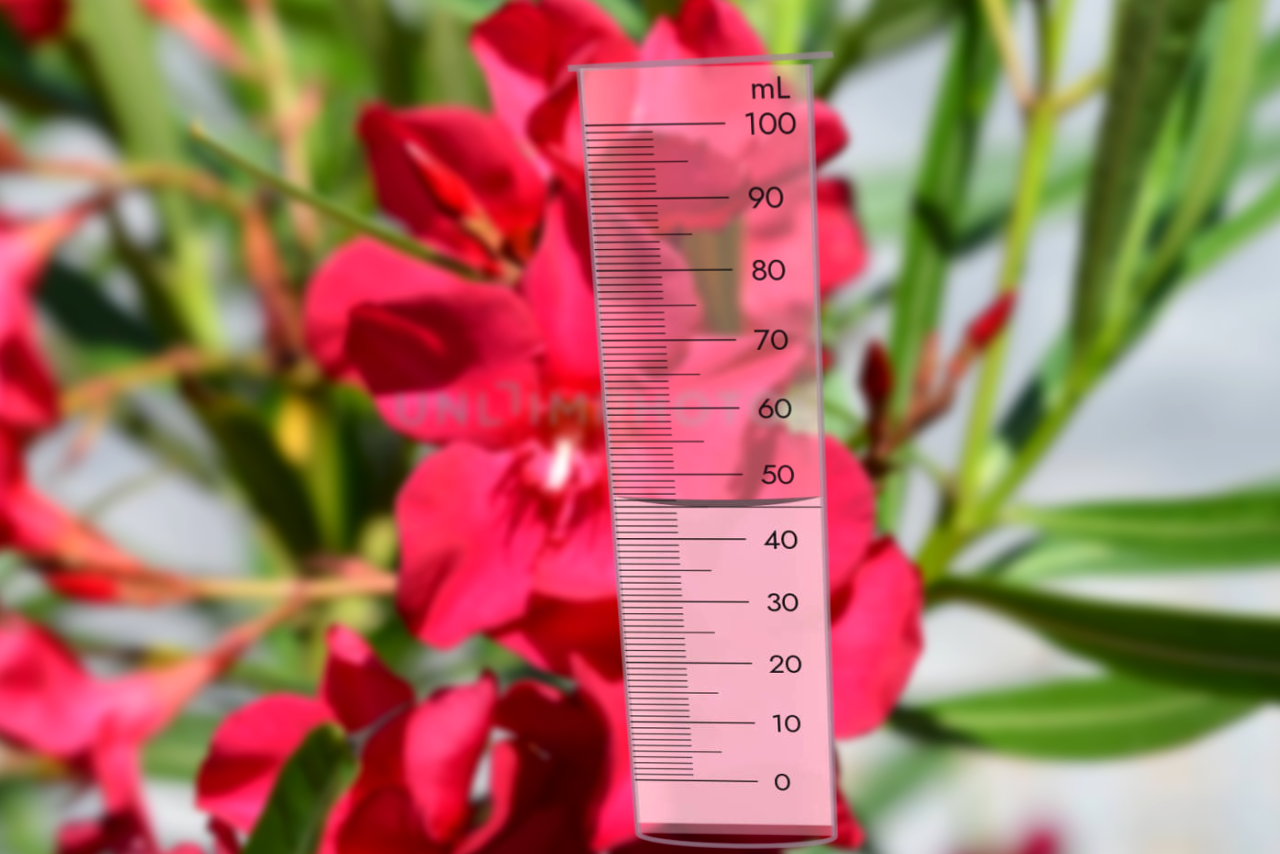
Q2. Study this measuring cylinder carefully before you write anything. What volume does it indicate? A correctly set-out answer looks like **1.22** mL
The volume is **45** mL
